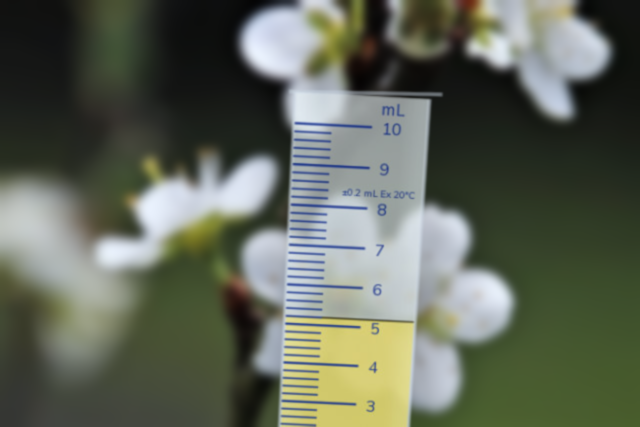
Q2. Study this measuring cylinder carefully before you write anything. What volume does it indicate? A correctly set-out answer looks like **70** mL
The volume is **5.2** mL
